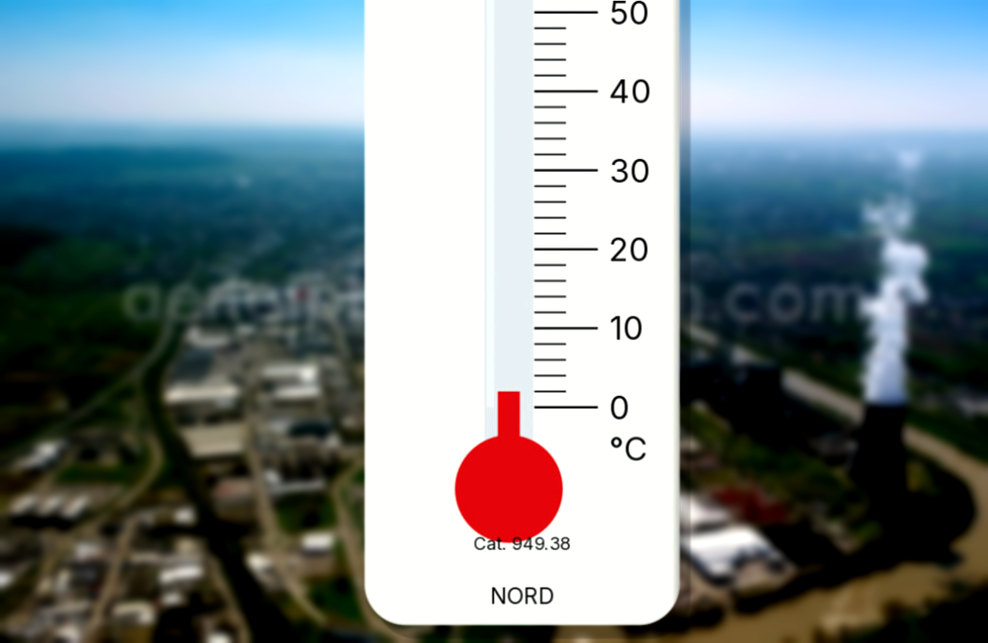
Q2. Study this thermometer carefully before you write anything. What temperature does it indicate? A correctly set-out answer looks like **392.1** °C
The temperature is **2** °C
